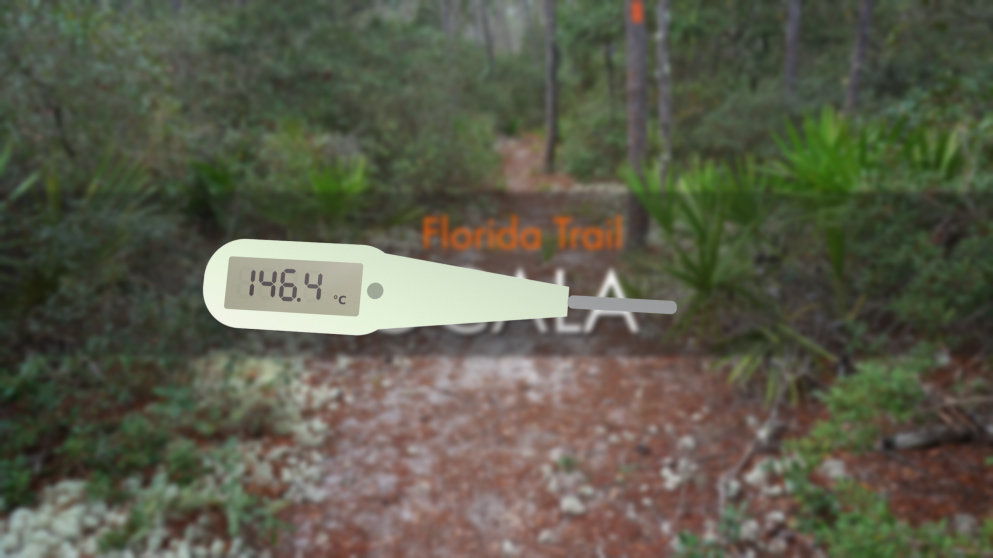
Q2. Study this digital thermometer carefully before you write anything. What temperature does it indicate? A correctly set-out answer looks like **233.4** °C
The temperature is **146.4** °C
